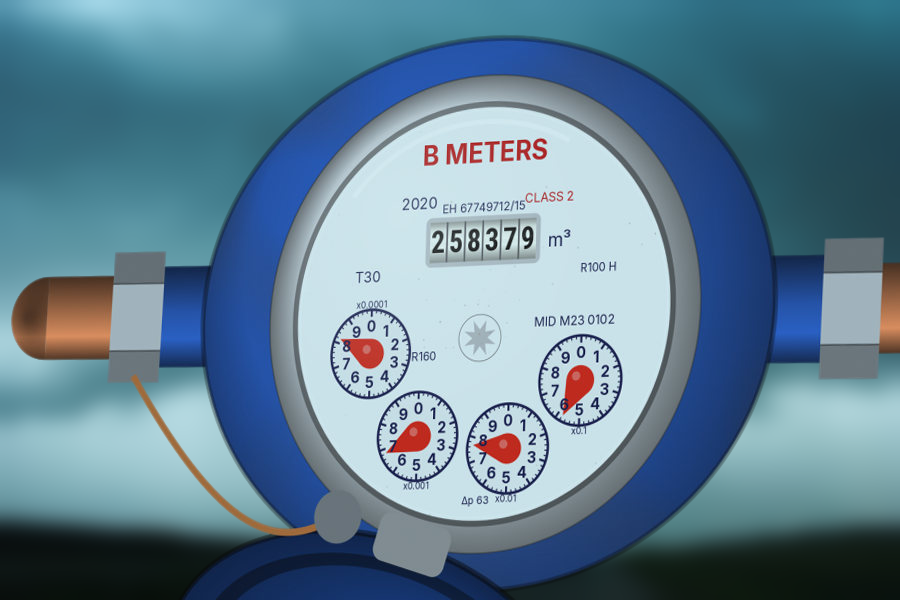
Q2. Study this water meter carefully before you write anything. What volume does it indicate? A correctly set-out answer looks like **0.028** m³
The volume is **258379.5768** m³
